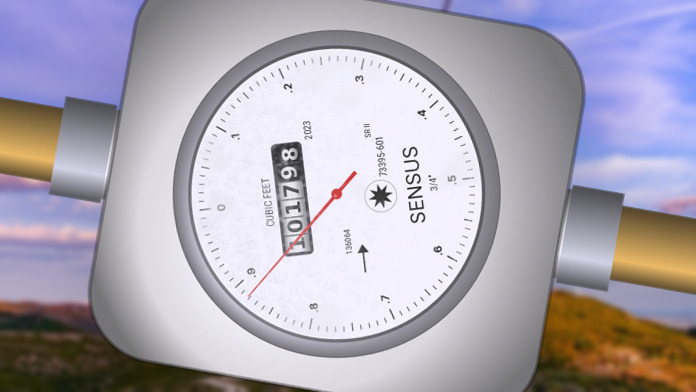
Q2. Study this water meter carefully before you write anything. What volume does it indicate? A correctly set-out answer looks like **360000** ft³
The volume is **101797.88** ft³
